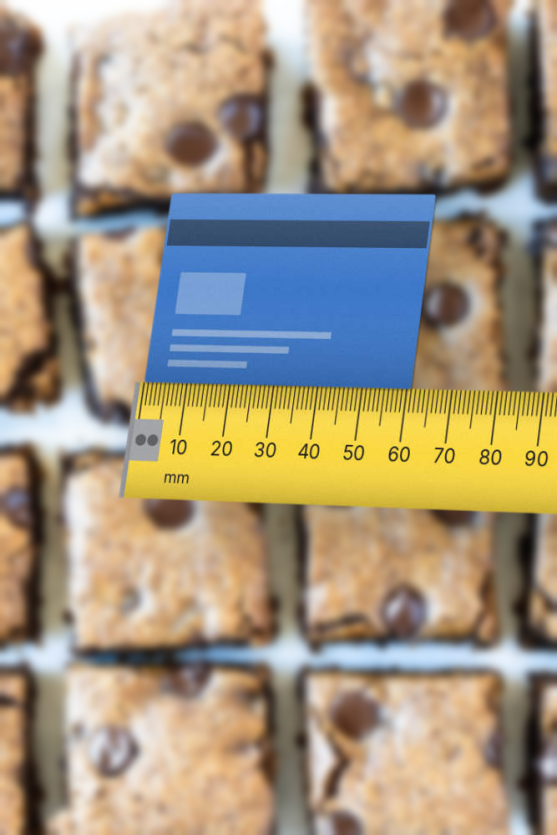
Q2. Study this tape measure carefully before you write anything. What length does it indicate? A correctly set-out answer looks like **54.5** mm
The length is **61** mm
